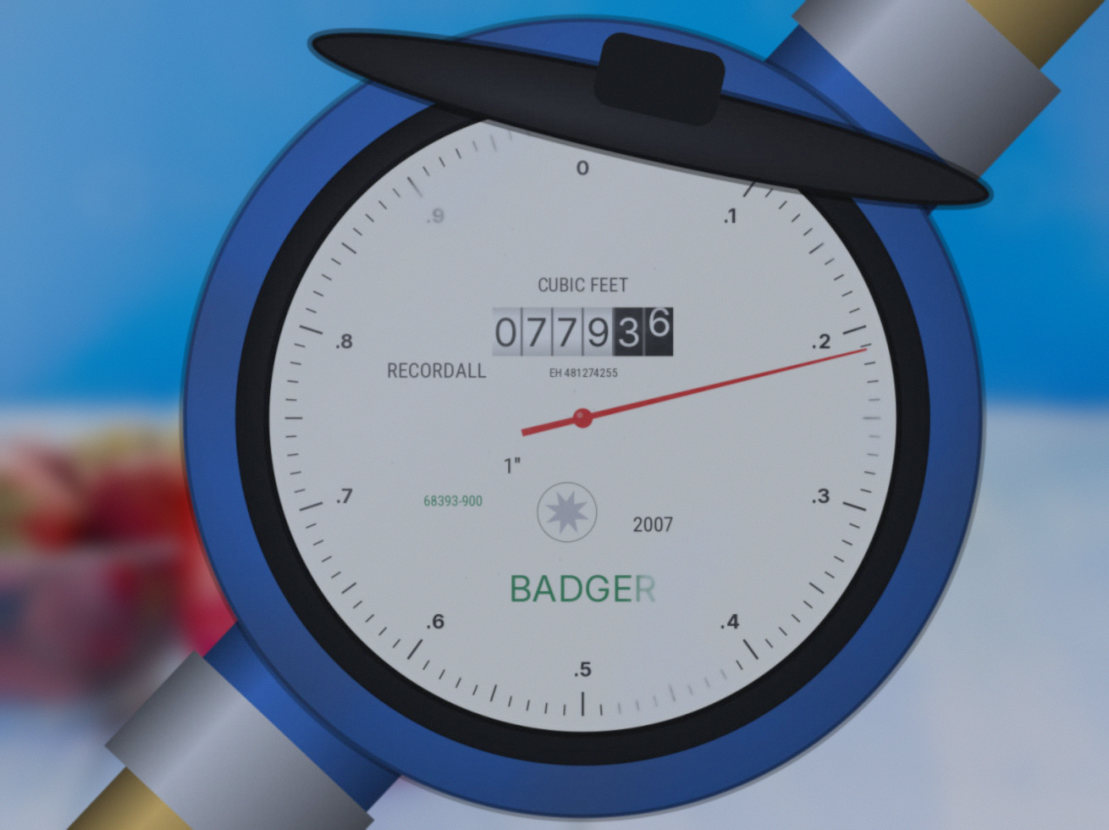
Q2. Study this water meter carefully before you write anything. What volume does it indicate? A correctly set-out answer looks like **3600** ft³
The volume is **77936.21** ft³
